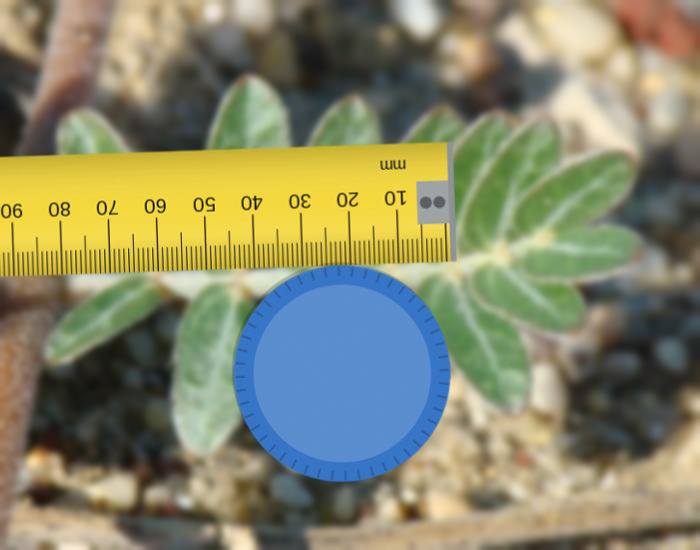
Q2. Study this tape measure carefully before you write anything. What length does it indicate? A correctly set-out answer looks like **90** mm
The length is **45** mm
